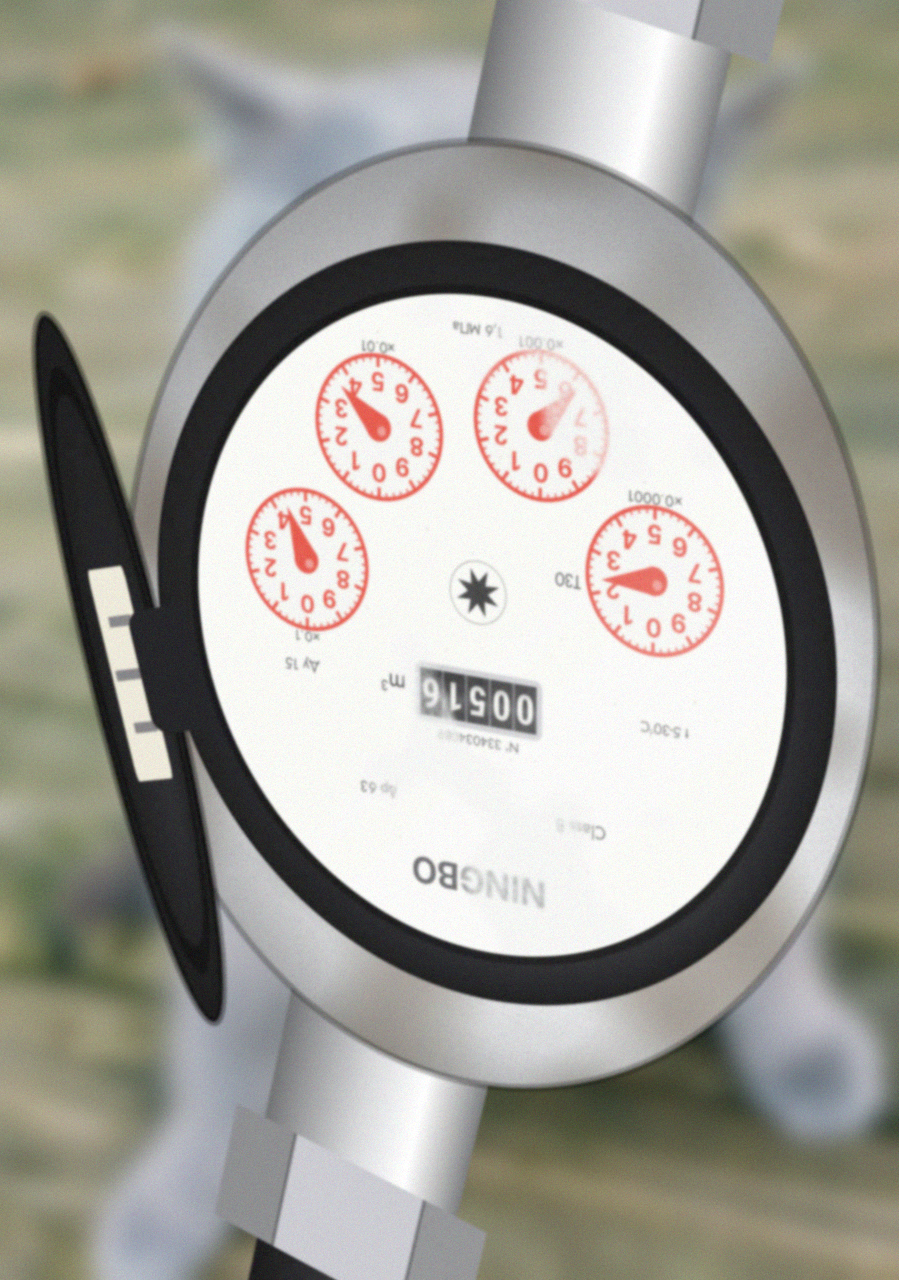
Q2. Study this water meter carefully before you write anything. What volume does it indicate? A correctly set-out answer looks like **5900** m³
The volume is **516.4362** m³
